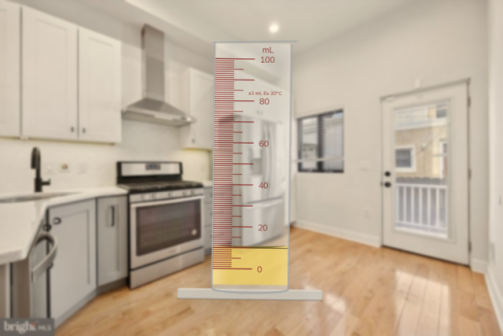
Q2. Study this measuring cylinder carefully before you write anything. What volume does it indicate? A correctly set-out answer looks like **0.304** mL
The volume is **10** mL
